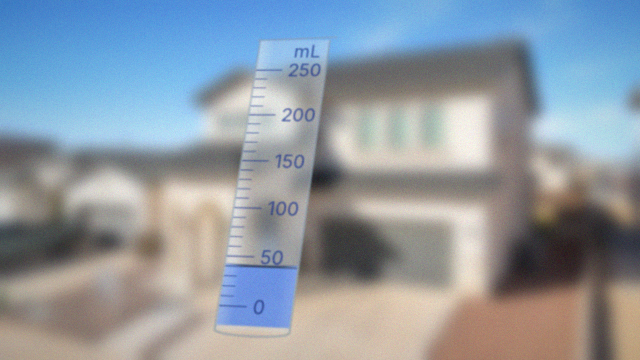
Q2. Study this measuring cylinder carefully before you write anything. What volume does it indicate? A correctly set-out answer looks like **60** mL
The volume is **40** mL
